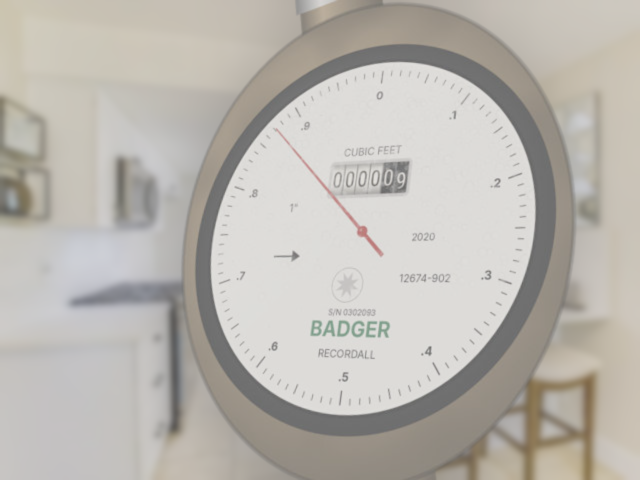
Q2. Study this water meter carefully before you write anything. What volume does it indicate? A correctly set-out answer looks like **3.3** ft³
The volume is **8.87** ft³
